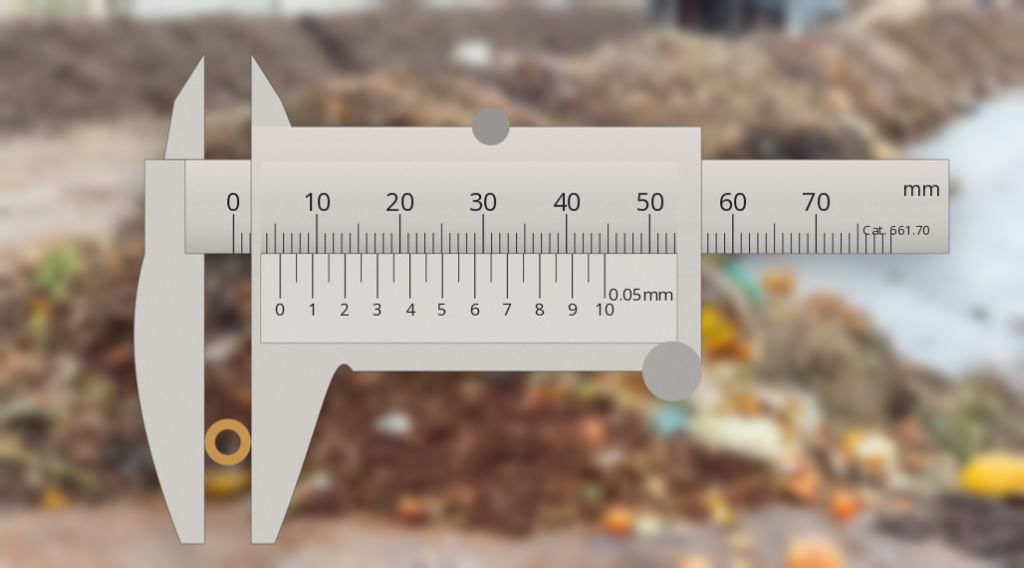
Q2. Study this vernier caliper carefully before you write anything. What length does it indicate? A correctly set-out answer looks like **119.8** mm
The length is **5.6** mm
